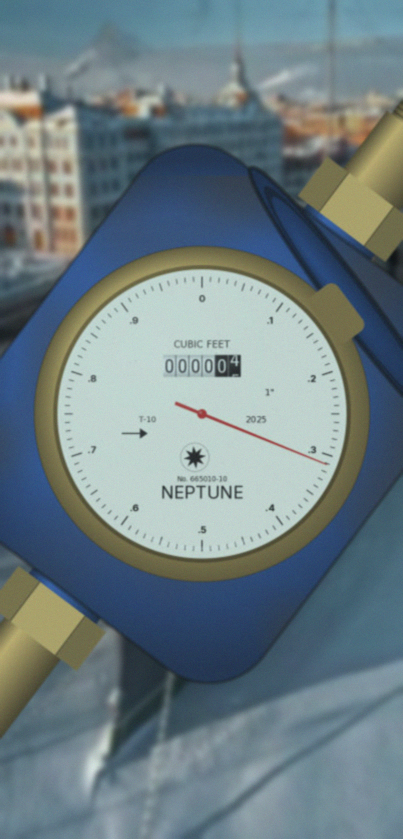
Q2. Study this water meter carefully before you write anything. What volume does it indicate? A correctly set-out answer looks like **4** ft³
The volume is **4.31** ft³
